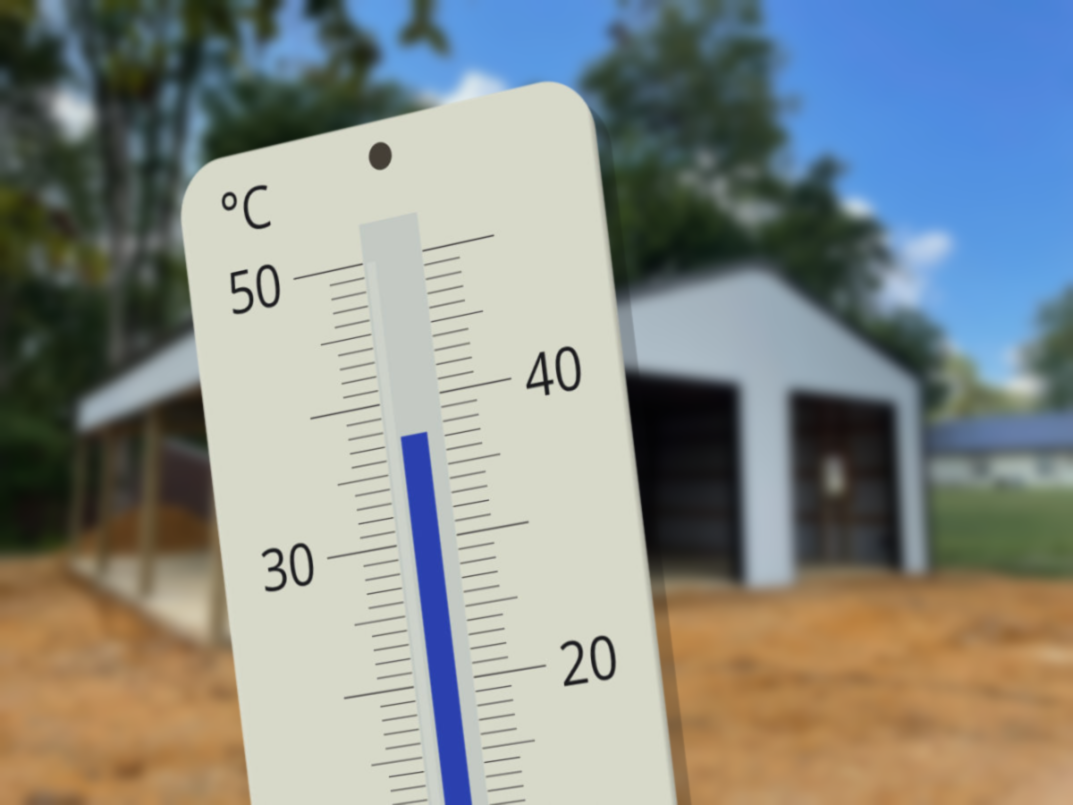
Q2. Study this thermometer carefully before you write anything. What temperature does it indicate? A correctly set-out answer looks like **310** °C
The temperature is **37.5** °C
